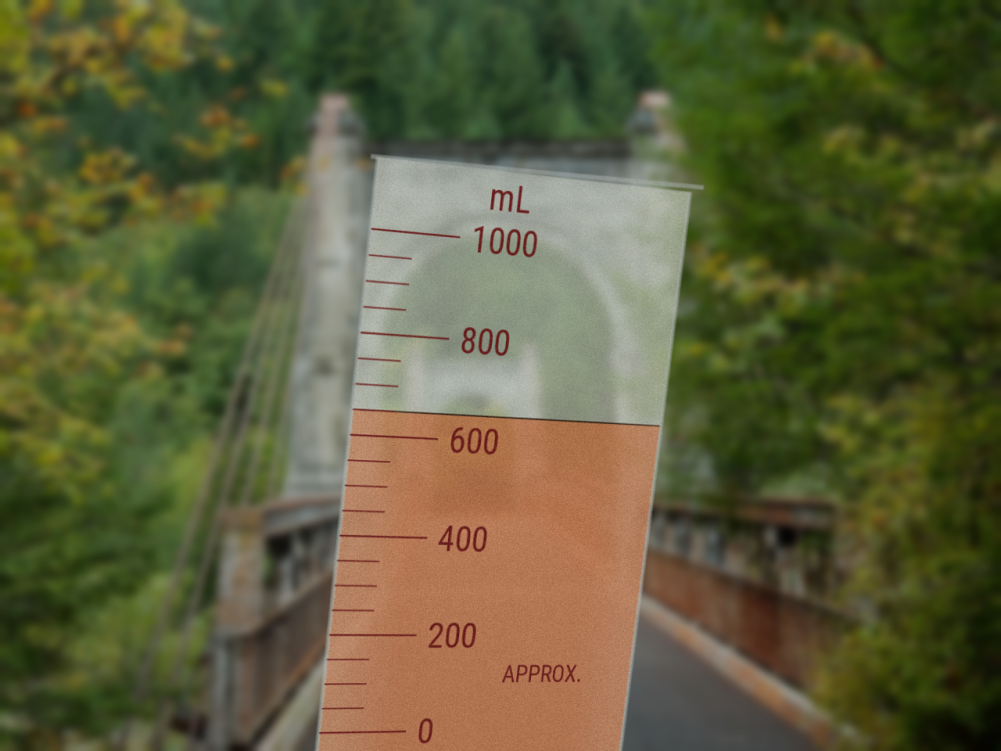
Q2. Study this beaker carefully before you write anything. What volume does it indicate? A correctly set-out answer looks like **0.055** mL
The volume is **650** mL
